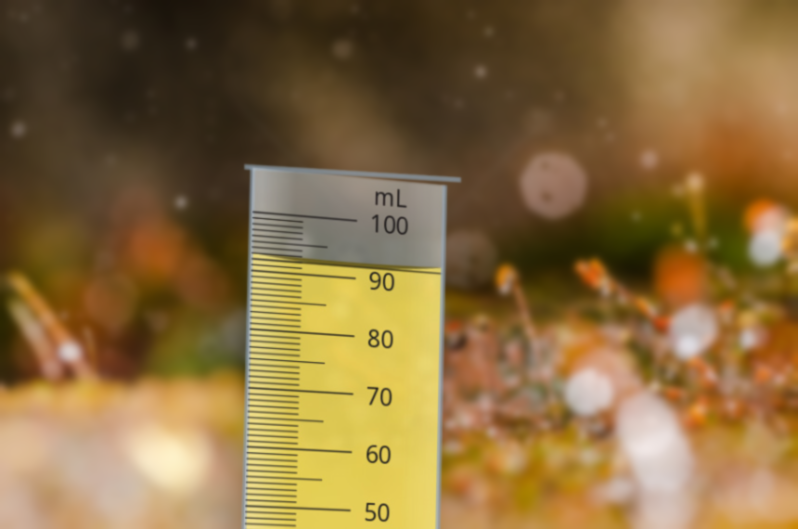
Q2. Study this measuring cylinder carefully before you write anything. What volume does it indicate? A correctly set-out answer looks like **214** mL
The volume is **92** mL
